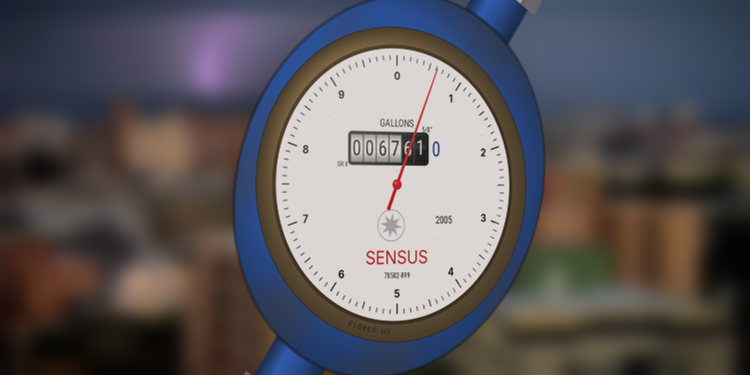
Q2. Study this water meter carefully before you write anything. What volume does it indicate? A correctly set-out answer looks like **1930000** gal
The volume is **67610.6** gal
